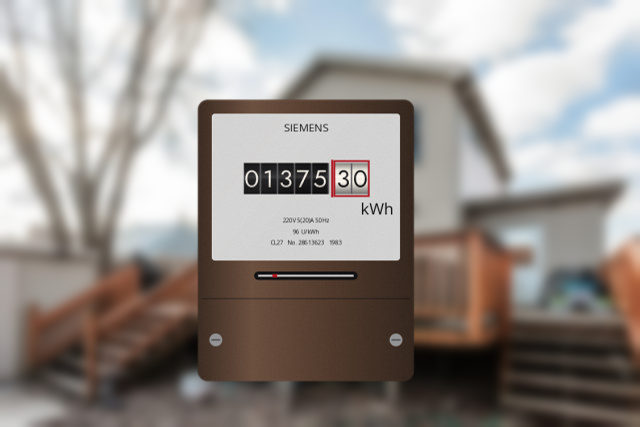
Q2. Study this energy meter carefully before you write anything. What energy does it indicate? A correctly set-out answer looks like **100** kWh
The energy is **1375.30** kWh
